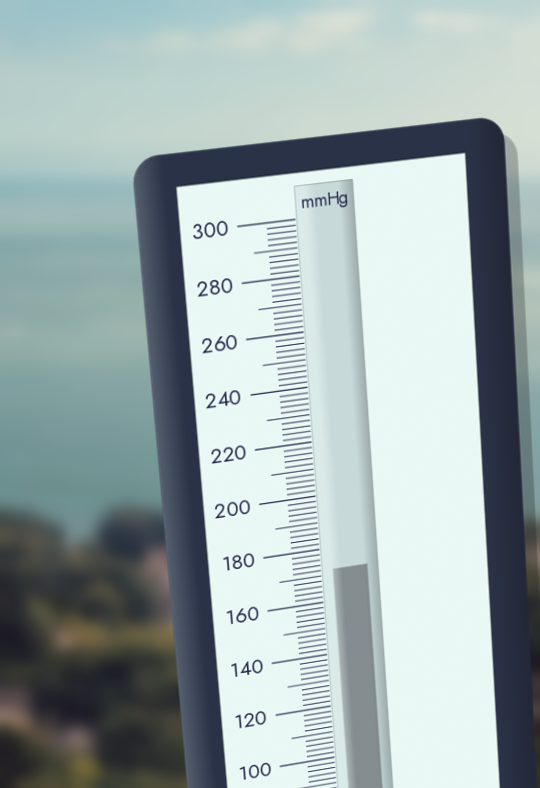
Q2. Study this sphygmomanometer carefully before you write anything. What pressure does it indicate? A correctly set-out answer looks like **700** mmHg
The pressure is **172** mmHg
